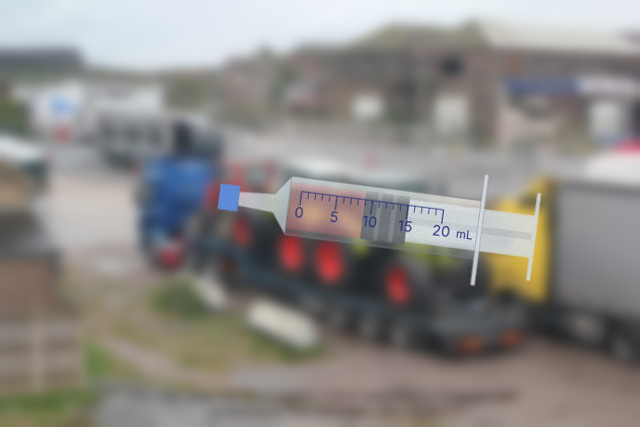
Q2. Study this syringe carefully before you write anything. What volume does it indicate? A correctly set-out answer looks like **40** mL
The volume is **9** mL
